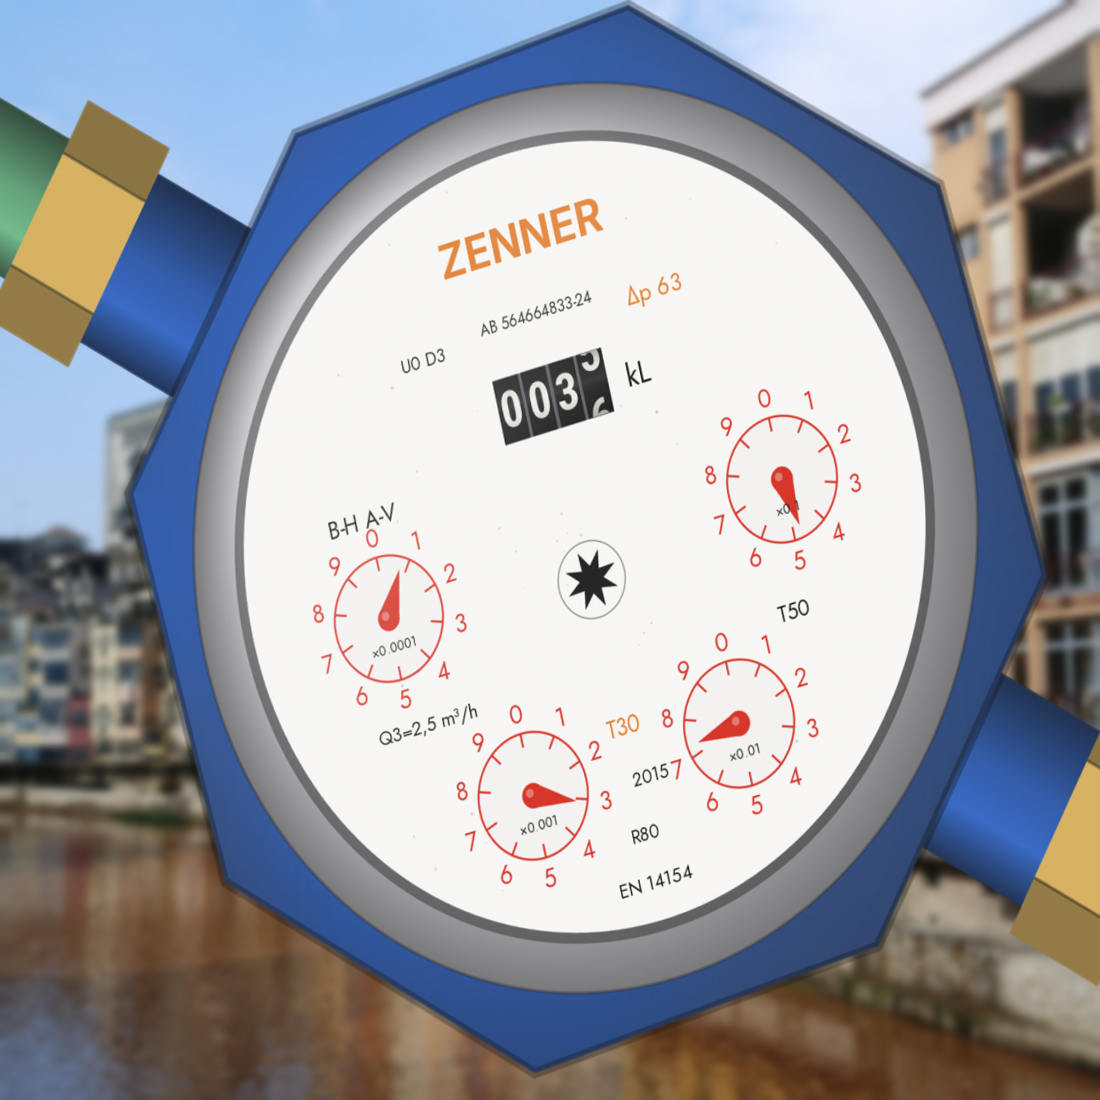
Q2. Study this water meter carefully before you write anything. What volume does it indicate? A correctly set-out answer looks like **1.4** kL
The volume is **35.4730** kL
